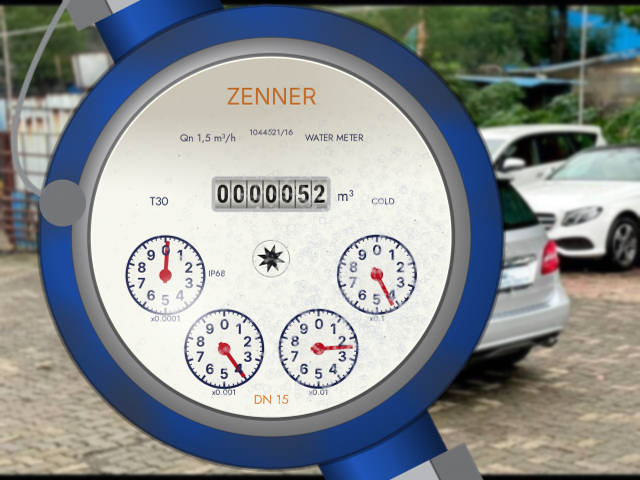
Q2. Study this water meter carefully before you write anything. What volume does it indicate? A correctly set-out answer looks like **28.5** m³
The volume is **52.4240** m³
